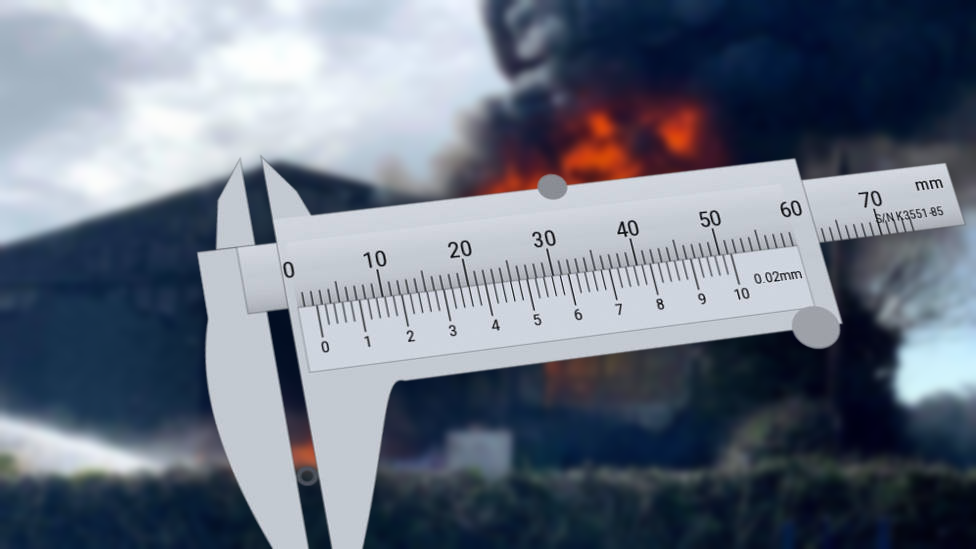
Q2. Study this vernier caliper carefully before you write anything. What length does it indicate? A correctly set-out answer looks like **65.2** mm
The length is **2.4** mm
